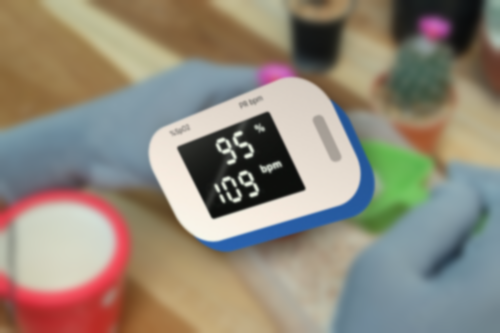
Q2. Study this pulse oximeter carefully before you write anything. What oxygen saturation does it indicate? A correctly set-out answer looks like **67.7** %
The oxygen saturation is **95** %
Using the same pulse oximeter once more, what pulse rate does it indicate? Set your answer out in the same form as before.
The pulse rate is **109** bpm
